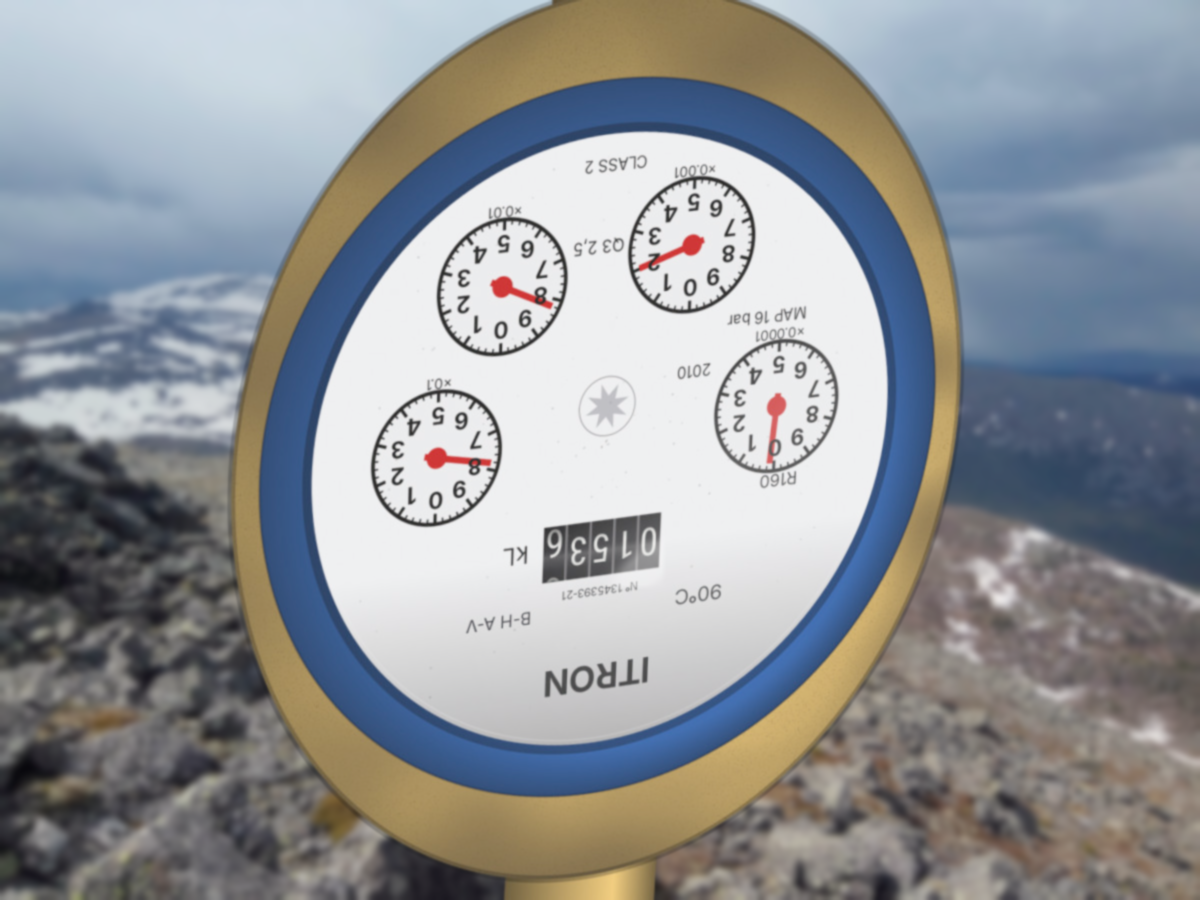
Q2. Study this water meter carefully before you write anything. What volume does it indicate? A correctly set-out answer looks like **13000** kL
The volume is **1535.7820** kL
